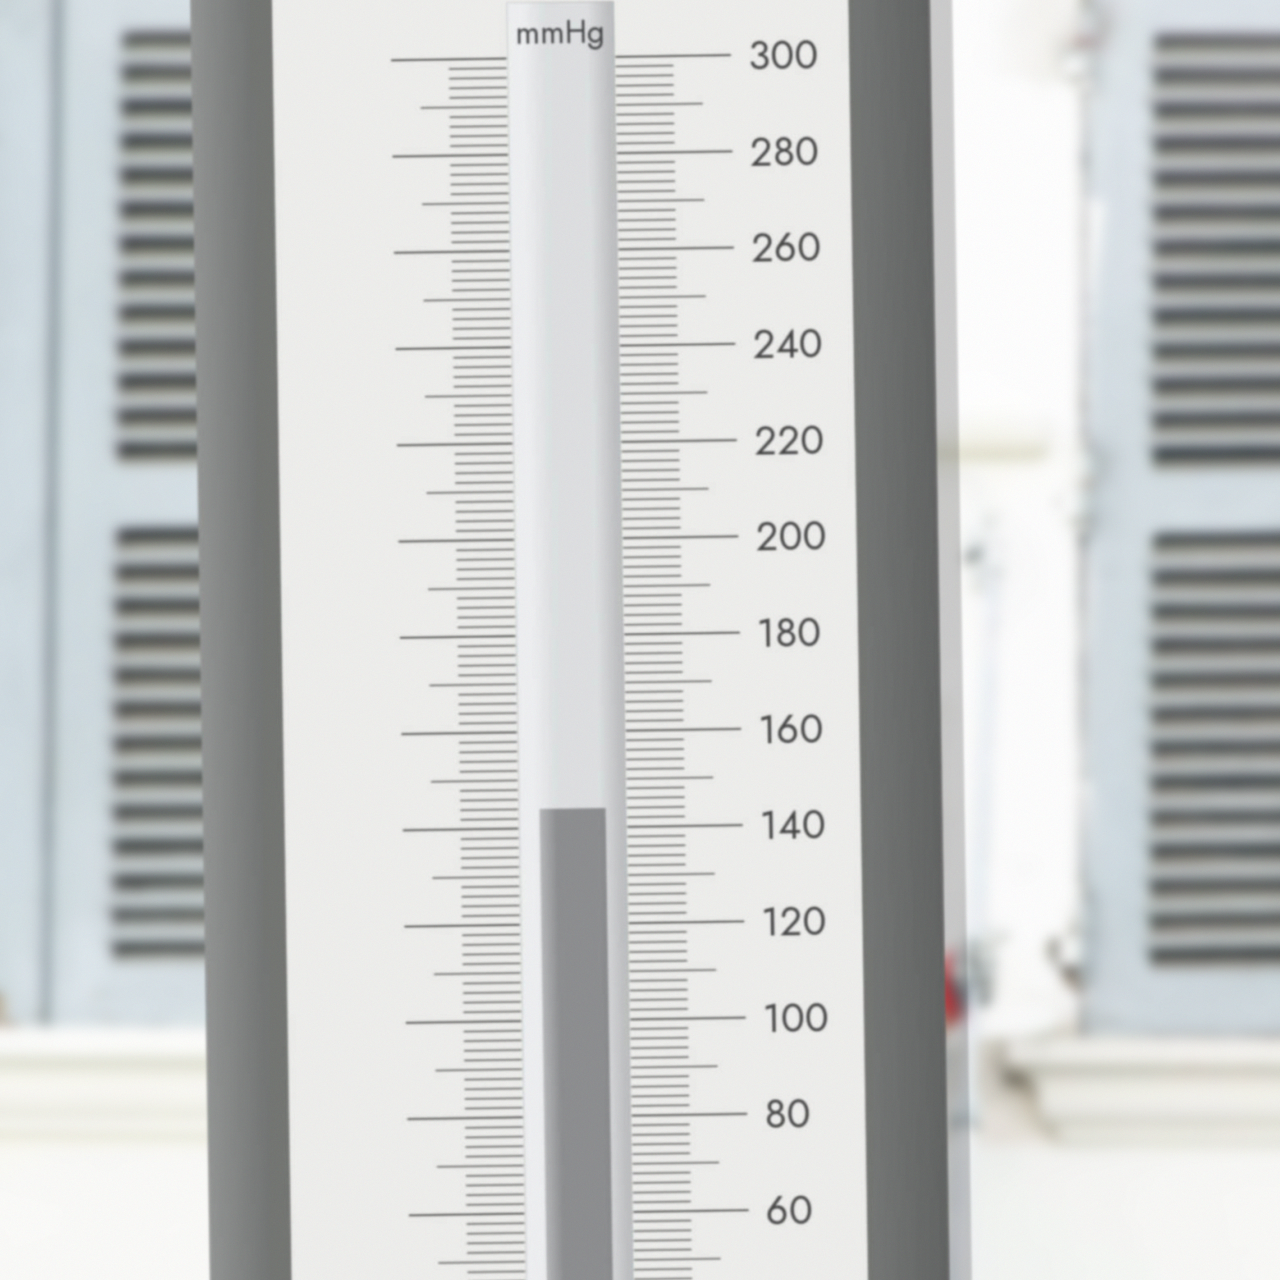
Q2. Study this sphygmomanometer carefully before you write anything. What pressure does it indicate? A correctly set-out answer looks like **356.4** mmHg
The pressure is **144** mmHg
